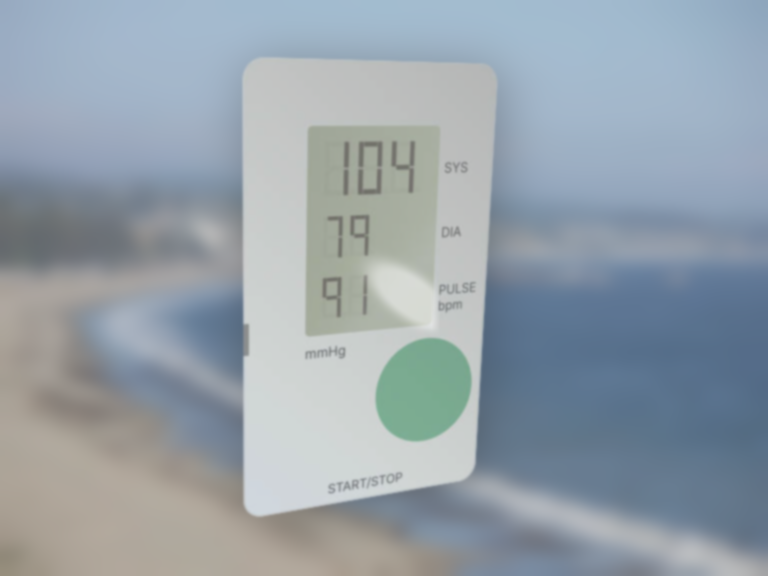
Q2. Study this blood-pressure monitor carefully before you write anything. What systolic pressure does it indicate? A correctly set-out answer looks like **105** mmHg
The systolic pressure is **104** mmHg
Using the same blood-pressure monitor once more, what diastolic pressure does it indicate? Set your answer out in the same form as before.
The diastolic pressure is **79** mmHg
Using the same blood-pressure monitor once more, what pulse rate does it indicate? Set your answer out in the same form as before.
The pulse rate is **91** bpm
